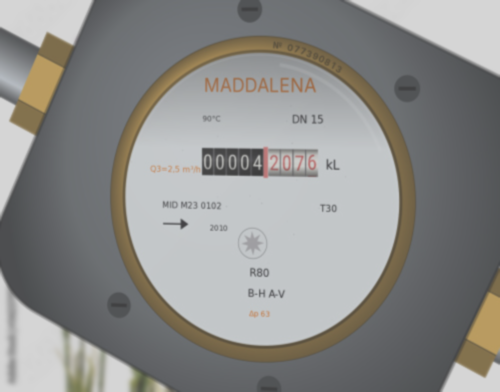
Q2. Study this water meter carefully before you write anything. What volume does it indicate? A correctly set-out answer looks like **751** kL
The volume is **4.2076** kL
